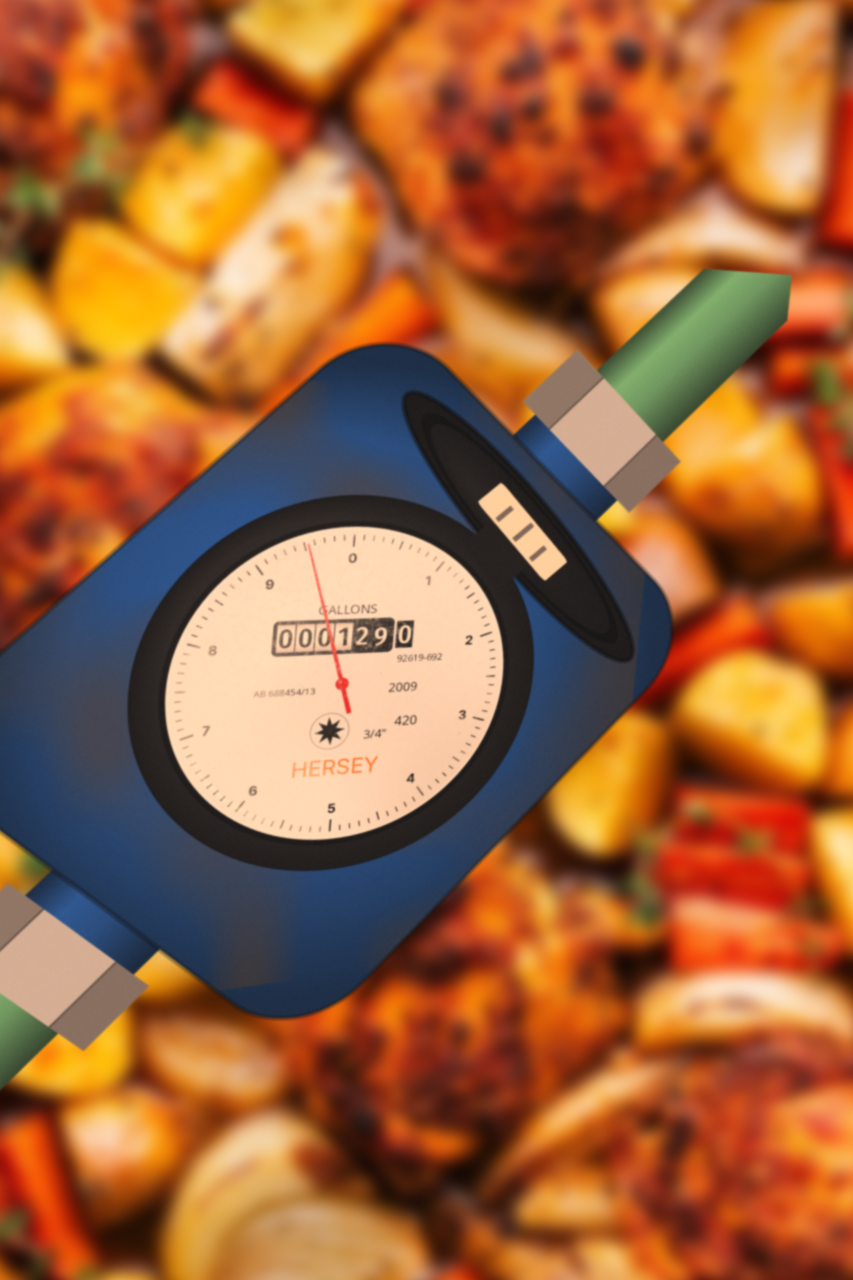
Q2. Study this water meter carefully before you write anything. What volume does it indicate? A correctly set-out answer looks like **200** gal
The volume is **1289.5** gal
